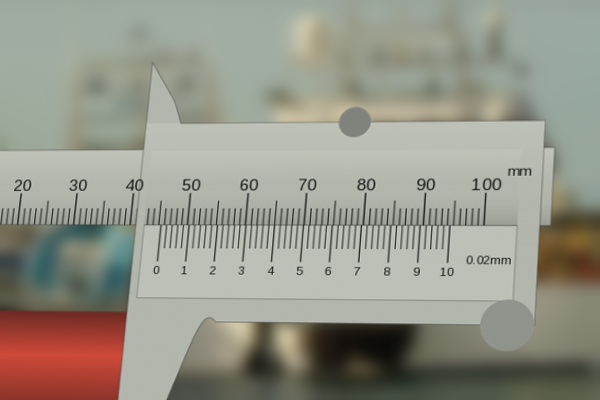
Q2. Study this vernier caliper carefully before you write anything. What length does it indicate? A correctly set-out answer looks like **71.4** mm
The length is **45.4** mm
